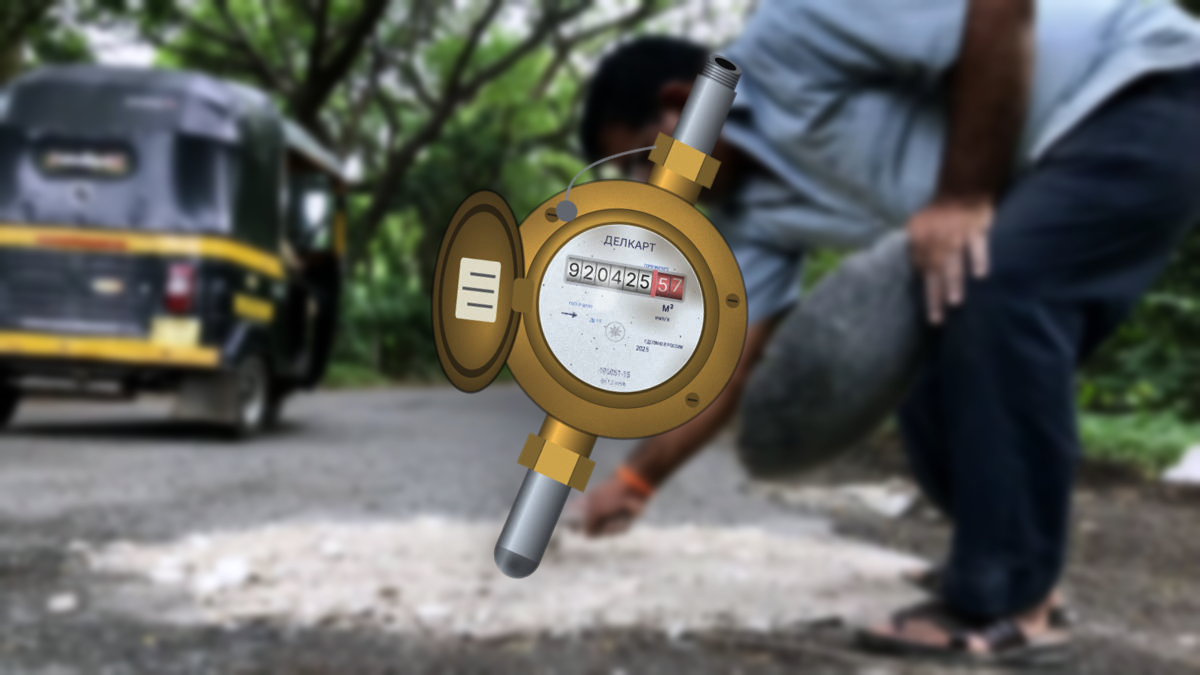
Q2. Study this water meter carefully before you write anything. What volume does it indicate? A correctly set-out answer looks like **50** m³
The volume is **920425.57** m³
